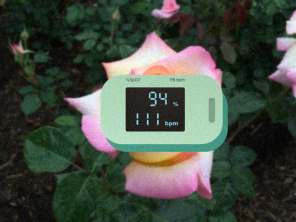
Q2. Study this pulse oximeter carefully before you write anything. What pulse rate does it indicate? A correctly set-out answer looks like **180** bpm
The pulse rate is **111** bpm
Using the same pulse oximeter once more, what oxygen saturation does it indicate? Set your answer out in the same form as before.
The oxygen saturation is **94** %
